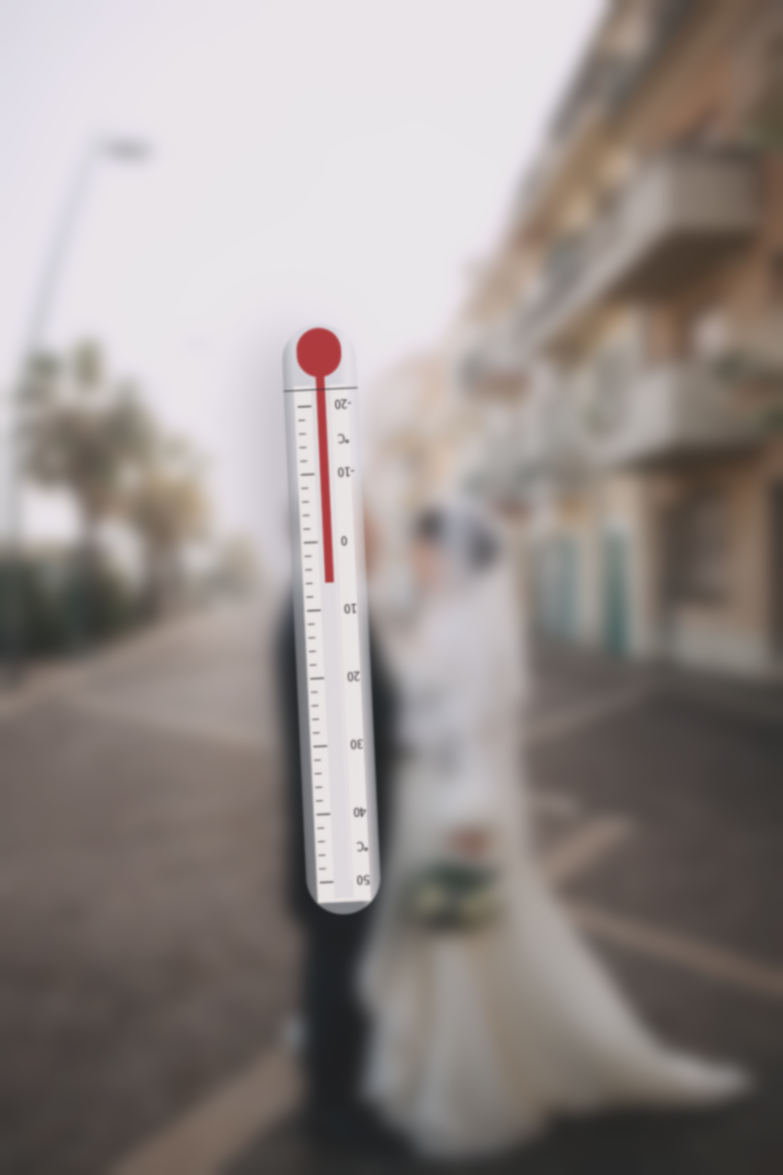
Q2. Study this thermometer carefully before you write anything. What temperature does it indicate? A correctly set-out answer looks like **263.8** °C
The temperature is **6** °C
